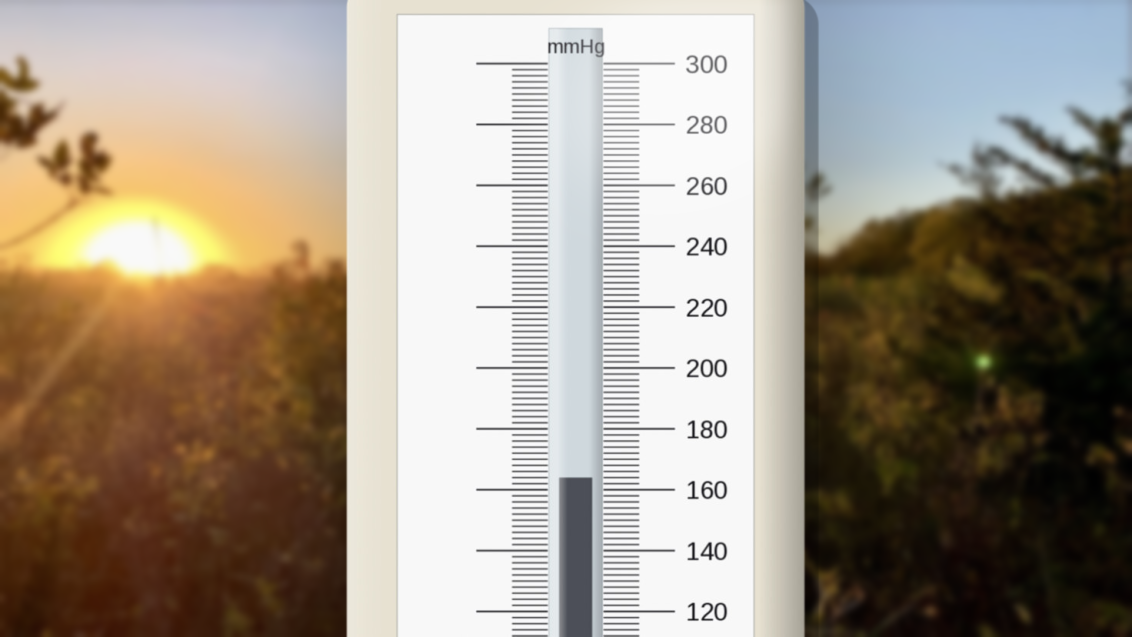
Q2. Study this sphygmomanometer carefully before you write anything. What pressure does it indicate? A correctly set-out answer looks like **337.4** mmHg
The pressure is **164** mmHg
